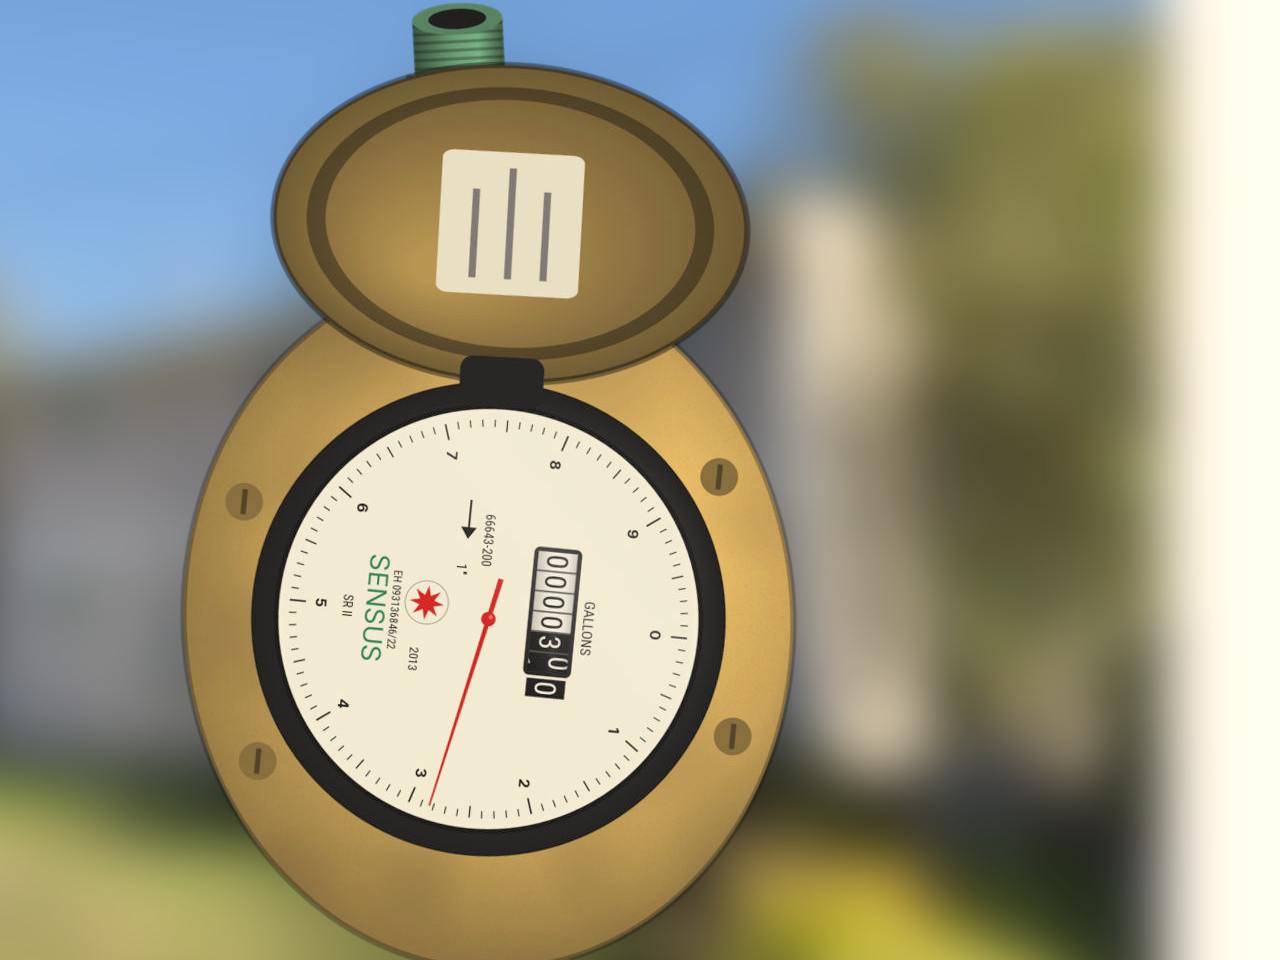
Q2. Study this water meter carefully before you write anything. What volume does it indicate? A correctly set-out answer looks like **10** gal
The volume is **302.8** gal
